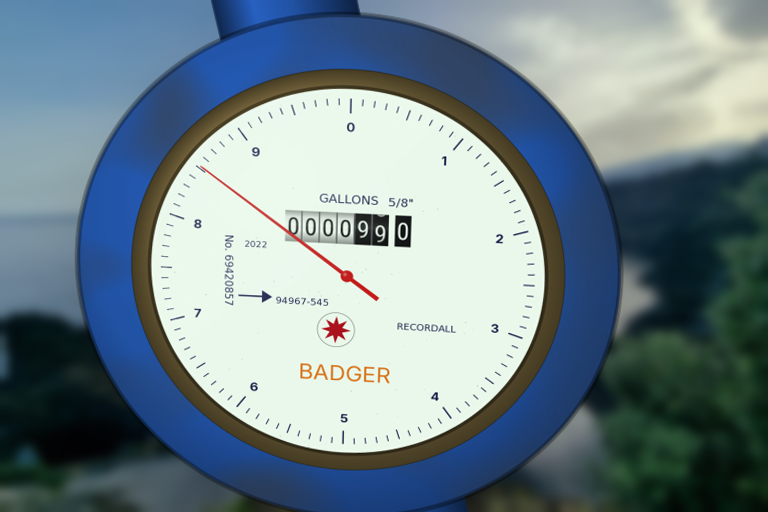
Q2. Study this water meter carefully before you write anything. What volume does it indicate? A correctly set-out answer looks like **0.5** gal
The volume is **988.5** gal
